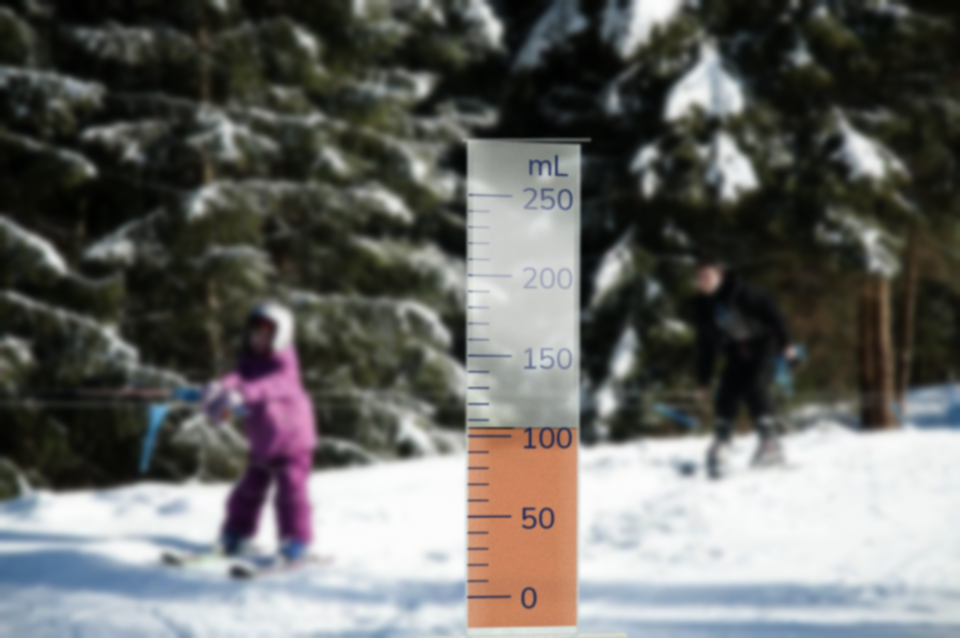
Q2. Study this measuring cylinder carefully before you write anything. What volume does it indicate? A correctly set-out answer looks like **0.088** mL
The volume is **105** mL
